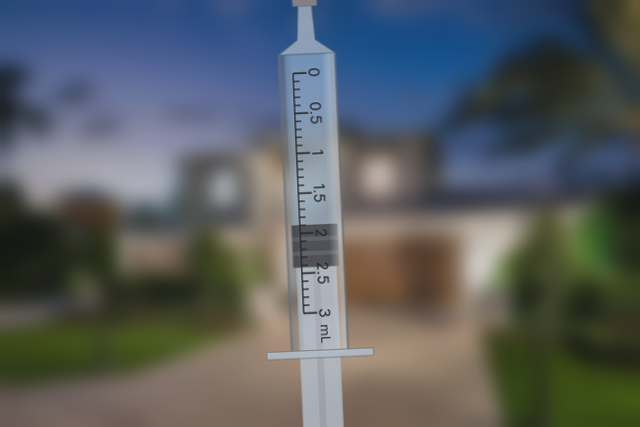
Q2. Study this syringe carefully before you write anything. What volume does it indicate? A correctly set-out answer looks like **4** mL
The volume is **1.9** mL
